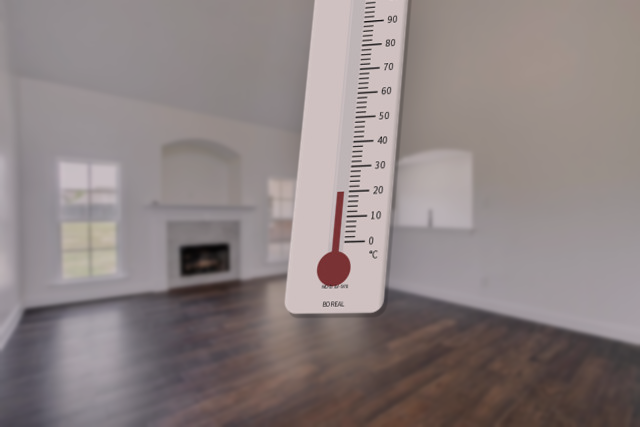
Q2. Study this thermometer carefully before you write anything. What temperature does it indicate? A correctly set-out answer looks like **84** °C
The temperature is **20** °C
